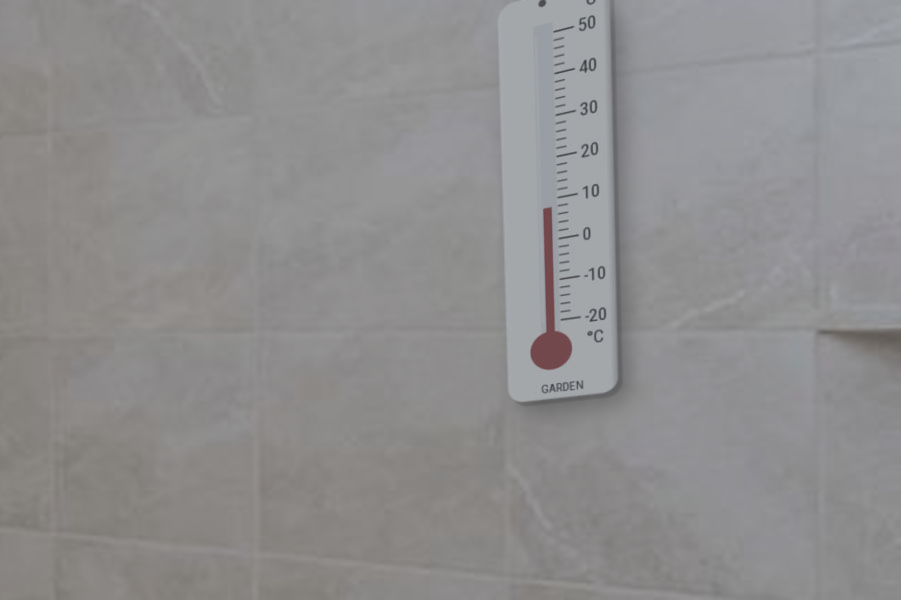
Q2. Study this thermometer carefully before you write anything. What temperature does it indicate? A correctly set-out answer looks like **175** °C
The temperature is **8** °C
